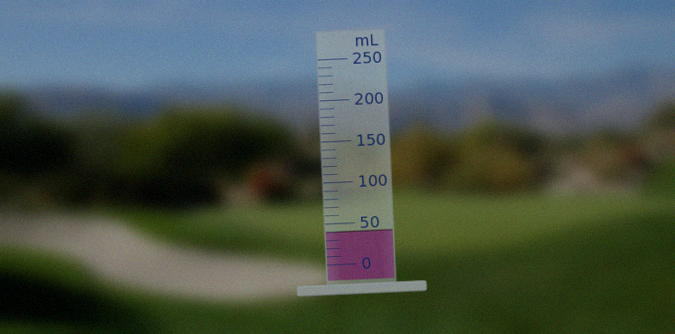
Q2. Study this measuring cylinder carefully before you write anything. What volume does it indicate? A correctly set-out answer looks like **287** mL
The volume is **40** mL
